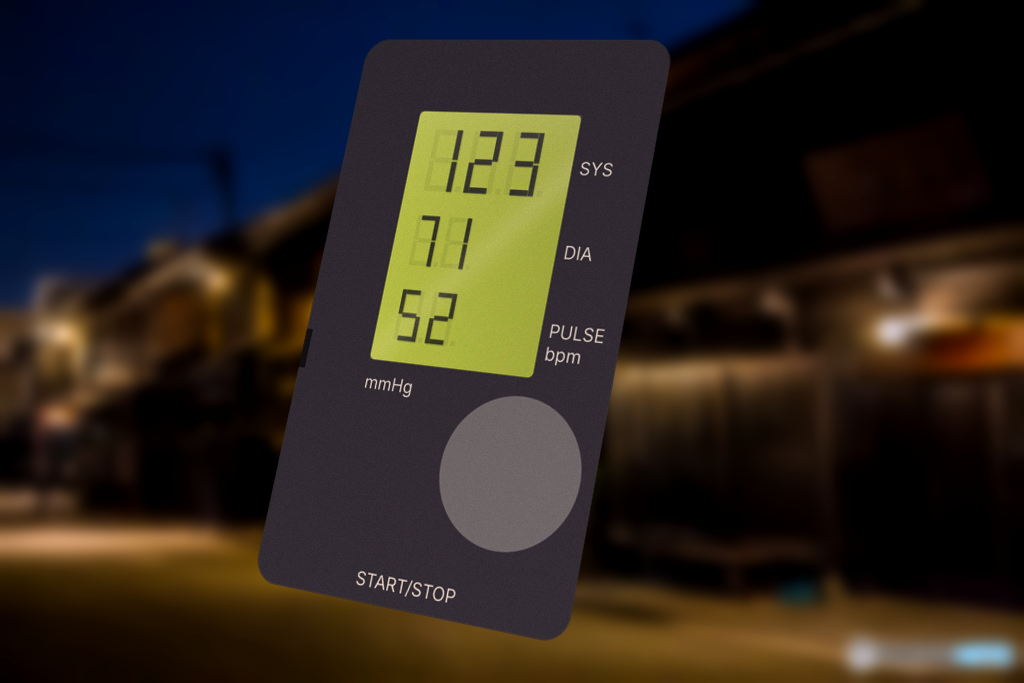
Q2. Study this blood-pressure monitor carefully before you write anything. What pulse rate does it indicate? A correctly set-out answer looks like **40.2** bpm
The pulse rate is **52** bpm
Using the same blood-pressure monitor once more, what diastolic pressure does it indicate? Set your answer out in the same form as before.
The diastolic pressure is **71** mmHg
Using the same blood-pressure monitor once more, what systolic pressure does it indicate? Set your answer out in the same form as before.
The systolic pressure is **123** mmHg
